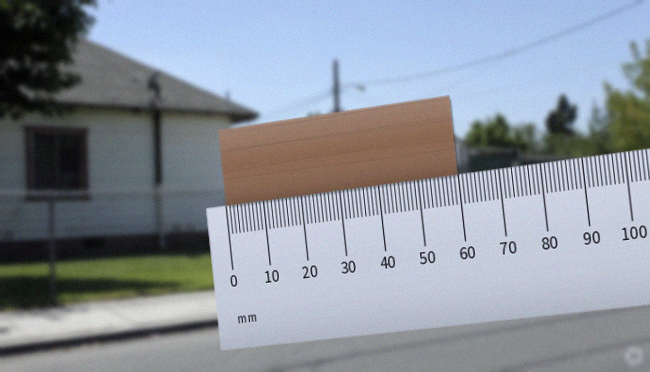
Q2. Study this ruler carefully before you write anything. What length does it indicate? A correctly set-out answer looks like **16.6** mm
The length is **60** mm
